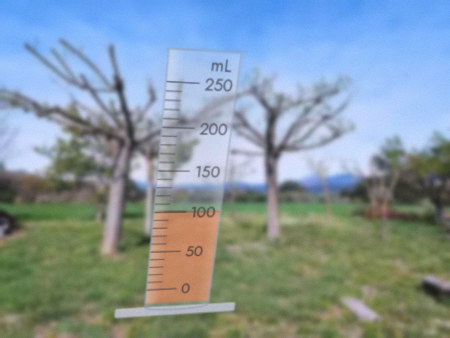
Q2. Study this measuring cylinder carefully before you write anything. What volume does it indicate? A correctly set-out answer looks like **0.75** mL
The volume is **100** mL
